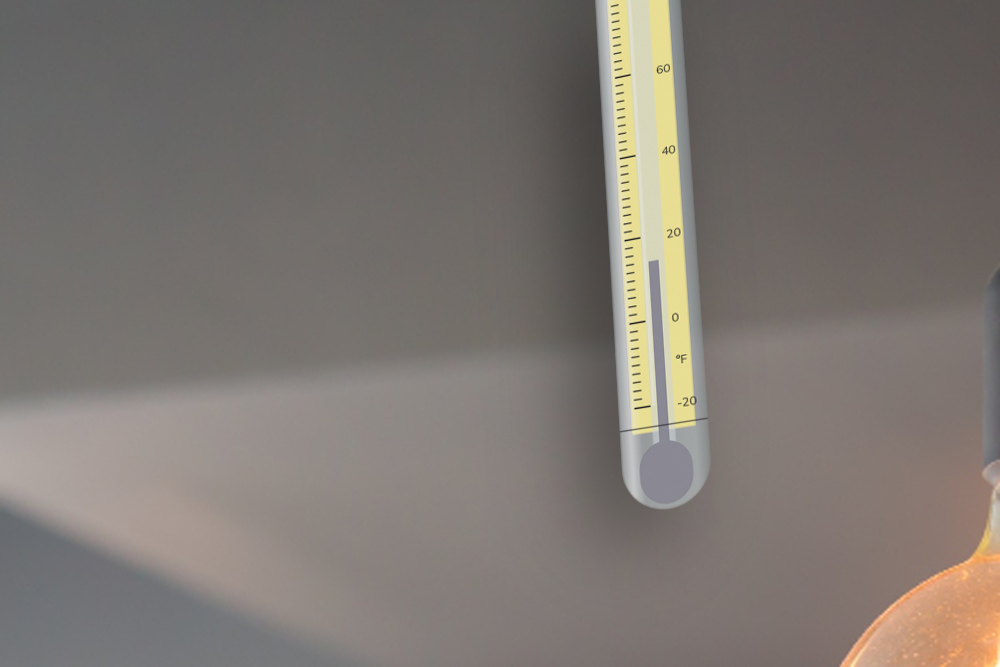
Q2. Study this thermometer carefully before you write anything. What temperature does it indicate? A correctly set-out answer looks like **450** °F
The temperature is **14** °F
